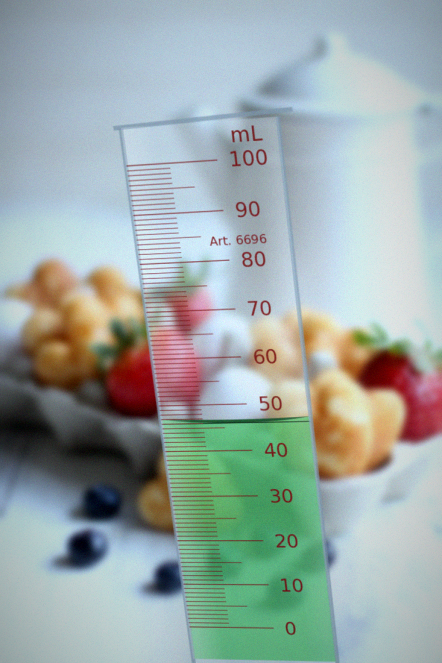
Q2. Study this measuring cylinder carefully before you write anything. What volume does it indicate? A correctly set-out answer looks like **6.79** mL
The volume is **46** mL
